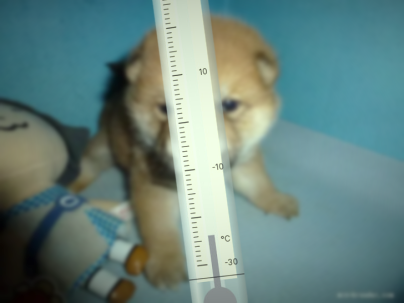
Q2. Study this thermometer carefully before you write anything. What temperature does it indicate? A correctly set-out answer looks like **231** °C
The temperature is **-24** °C
